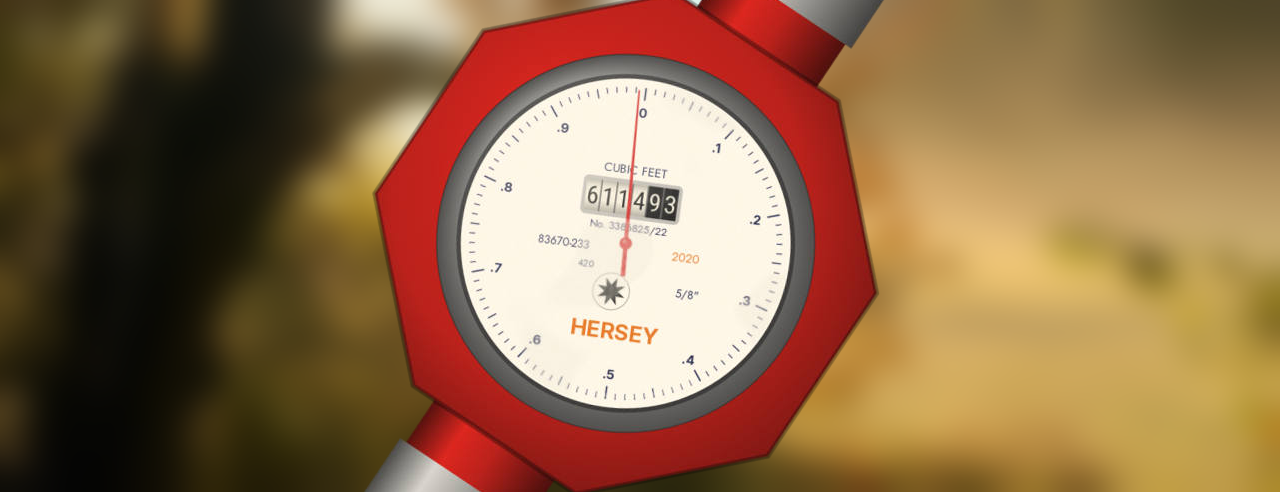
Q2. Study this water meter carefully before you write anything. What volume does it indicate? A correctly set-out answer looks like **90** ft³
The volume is **611492.99** ft³
